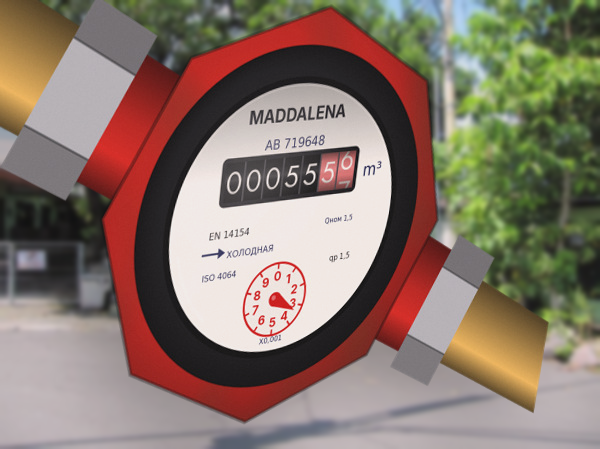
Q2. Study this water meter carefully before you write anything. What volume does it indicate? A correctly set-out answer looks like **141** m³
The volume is **55.563** m³
